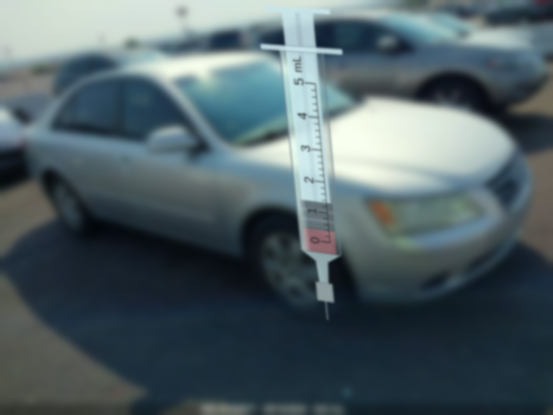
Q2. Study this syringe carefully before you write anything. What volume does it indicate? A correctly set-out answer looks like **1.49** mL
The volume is **0.4** mL
